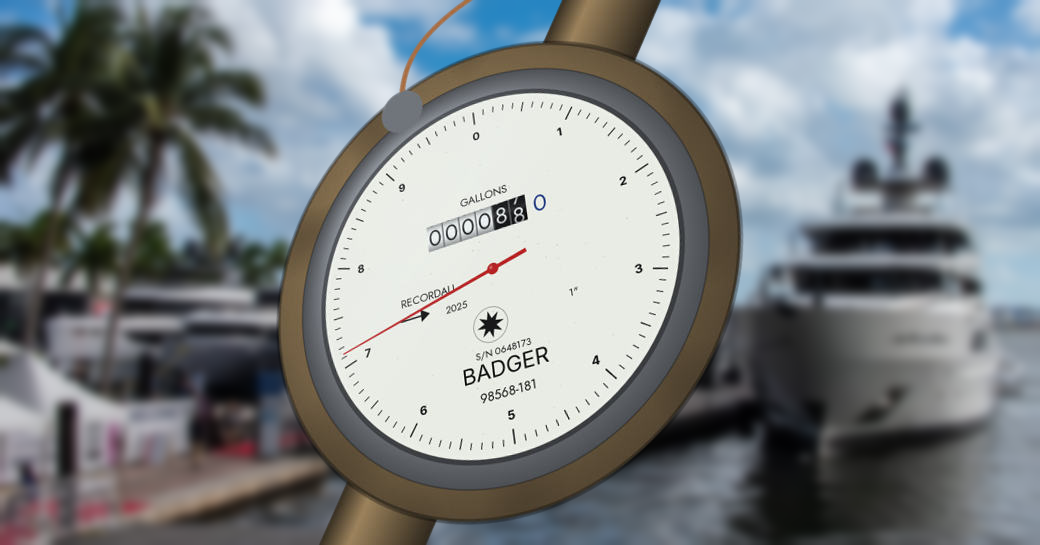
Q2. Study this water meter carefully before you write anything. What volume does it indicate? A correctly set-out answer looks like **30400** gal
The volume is **877.1** gal
